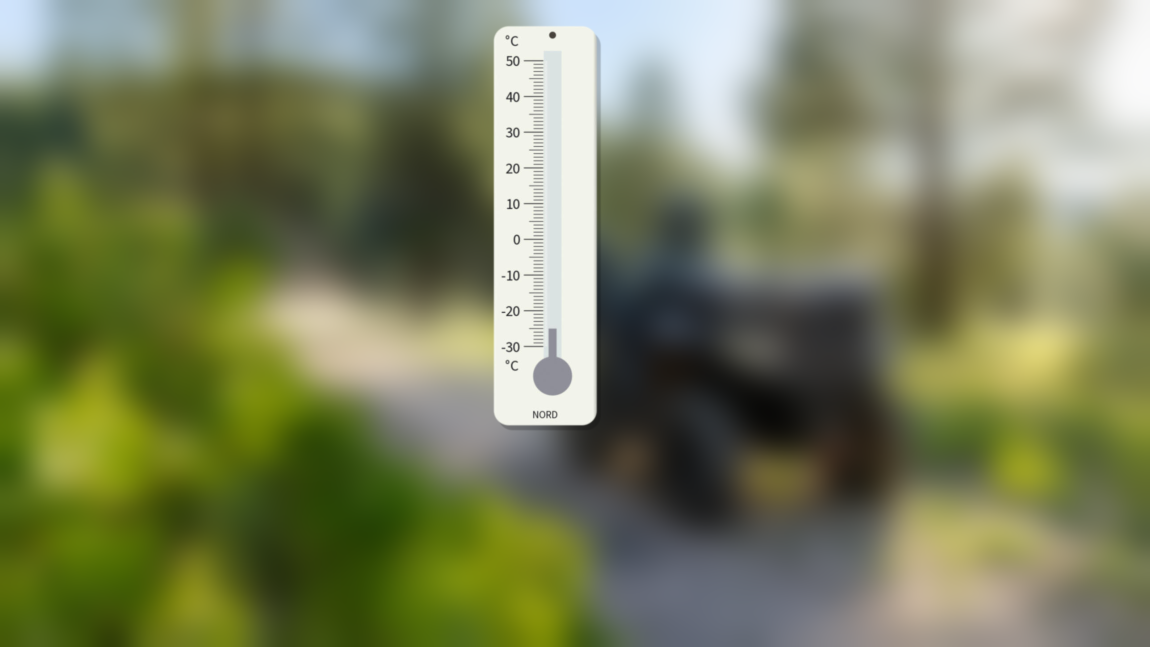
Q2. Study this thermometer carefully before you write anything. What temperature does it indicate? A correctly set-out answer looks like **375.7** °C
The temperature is **-25** °C
